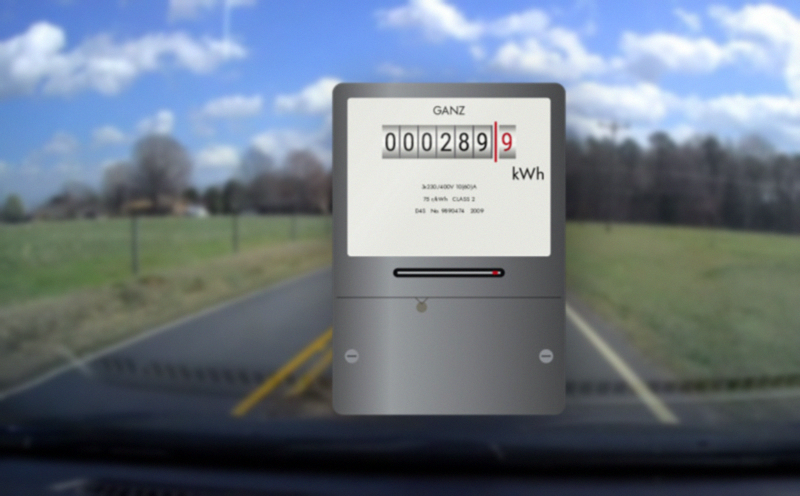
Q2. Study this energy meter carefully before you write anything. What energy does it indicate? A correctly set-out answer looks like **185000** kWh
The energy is **289.9** kWh
